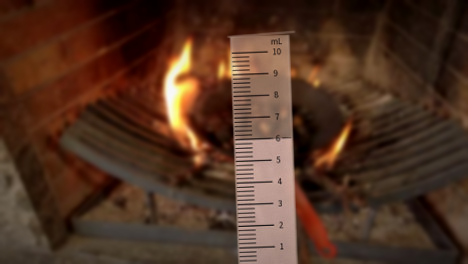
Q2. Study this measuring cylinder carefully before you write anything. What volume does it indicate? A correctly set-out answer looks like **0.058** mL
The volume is **6** mL
